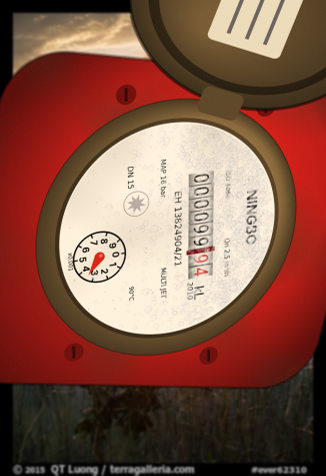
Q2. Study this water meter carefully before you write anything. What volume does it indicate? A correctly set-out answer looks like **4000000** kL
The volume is **99.943** kL
